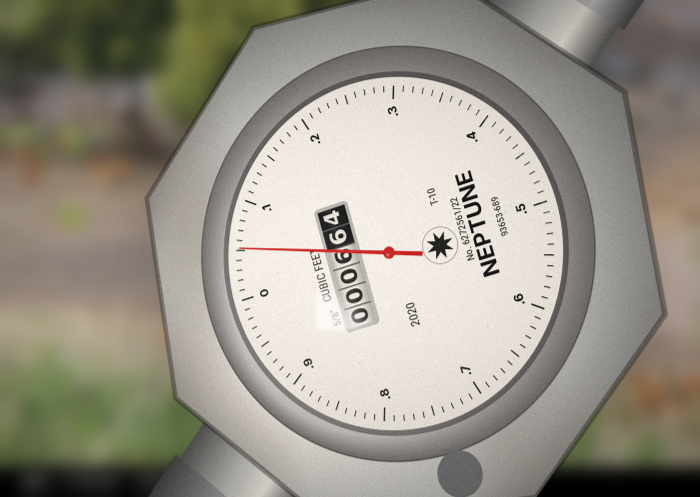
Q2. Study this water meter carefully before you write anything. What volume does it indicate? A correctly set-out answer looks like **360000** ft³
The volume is **664.05** ft³
